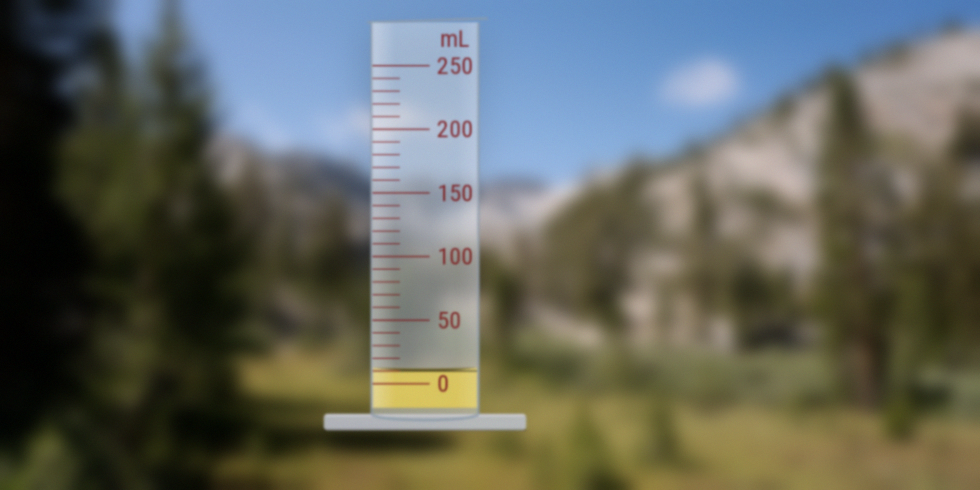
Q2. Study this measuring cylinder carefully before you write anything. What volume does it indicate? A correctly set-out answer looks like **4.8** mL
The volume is **10** mL
